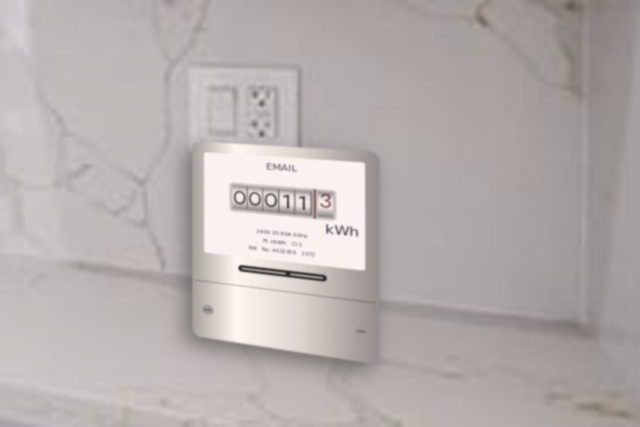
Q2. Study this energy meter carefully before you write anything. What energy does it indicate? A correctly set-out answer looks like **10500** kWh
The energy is **11.3** kWh
